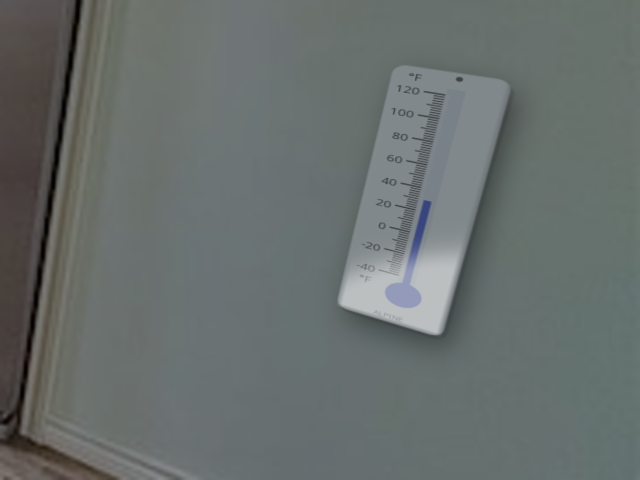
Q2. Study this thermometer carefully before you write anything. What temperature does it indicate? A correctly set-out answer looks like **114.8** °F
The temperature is **30** °F
